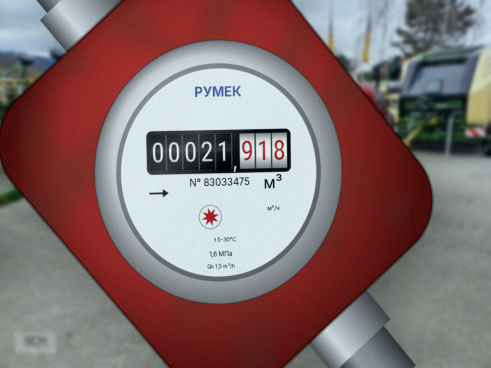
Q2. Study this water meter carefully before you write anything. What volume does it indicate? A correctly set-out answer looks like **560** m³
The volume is **21.918** m³
